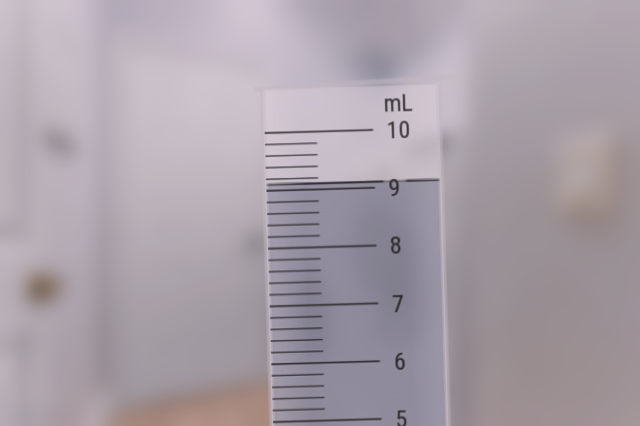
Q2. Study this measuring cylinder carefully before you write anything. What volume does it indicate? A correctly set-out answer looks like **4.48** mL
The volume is **9.1** mL
